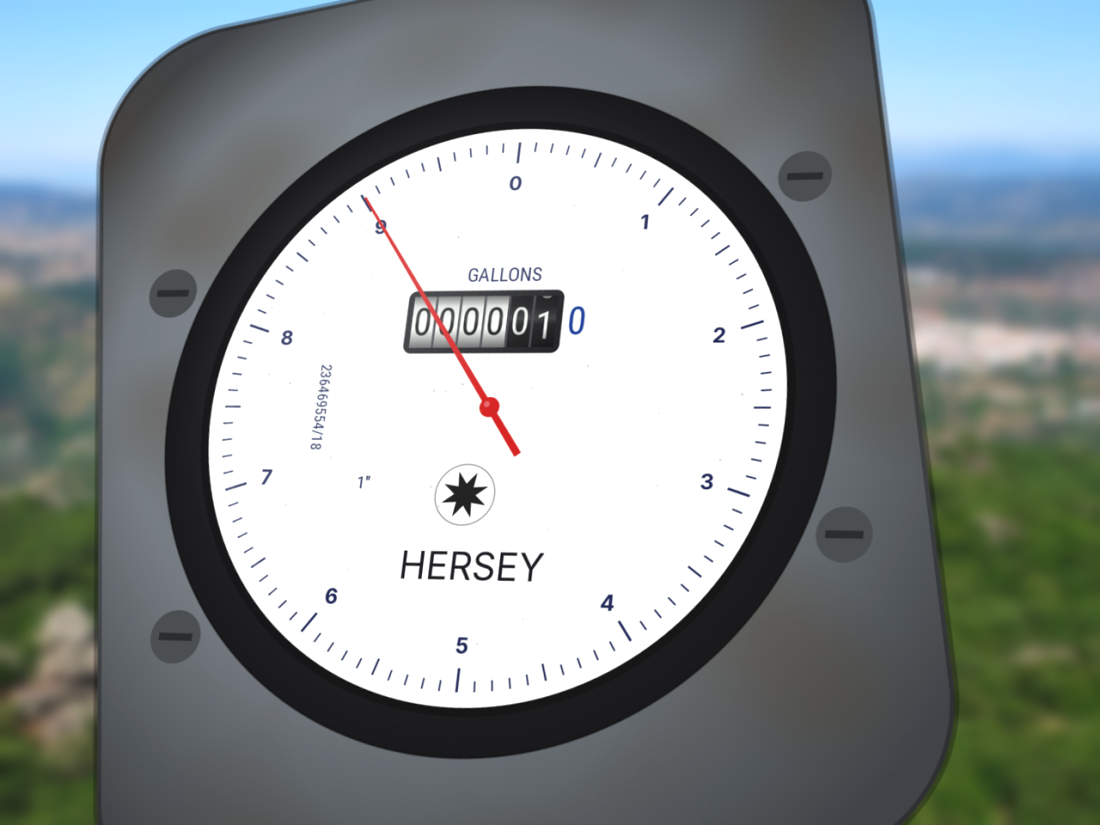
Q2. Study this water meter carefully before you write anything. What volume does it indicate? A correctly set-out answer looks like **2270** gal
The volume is **9.0** gal
